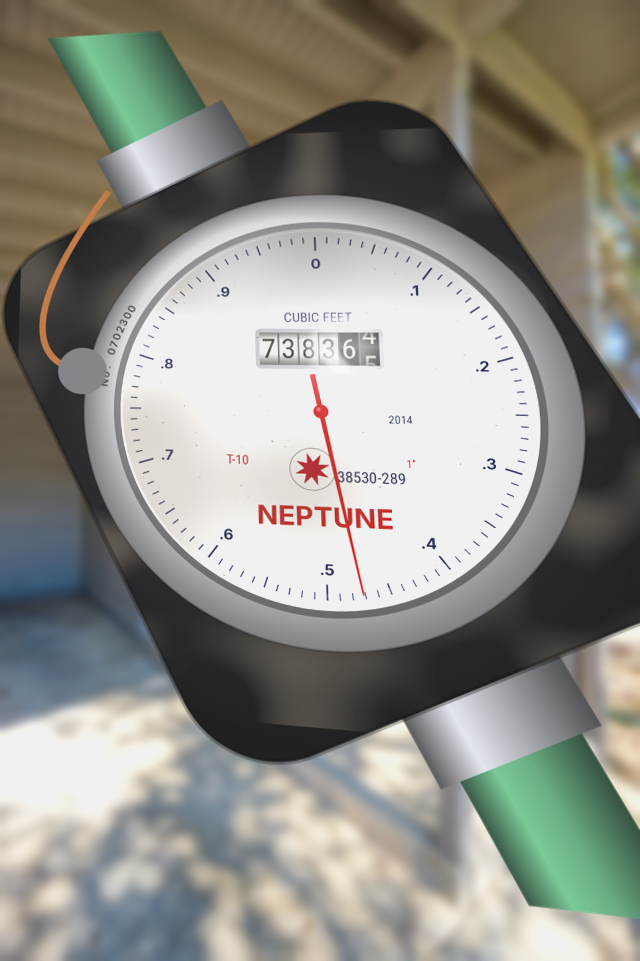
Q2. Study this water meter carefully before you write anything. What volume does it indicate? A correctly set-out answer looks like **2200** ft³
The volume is **738364.47** ft³
